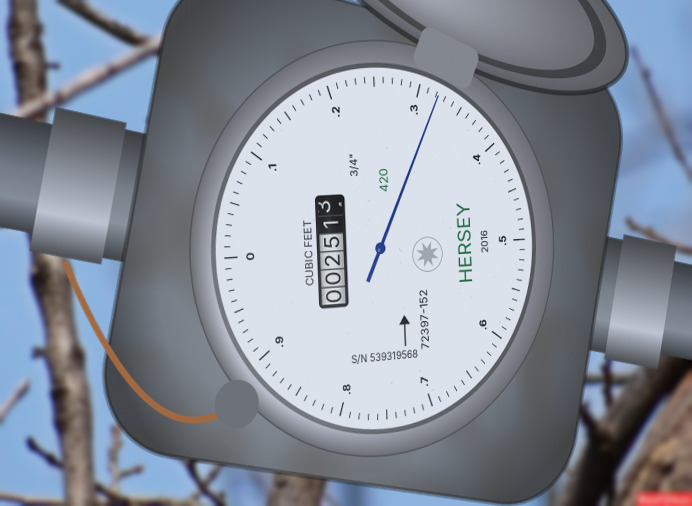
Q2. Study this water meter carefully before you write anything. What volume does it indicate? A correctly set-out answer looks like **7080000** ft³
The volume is **2513.32** ft³
